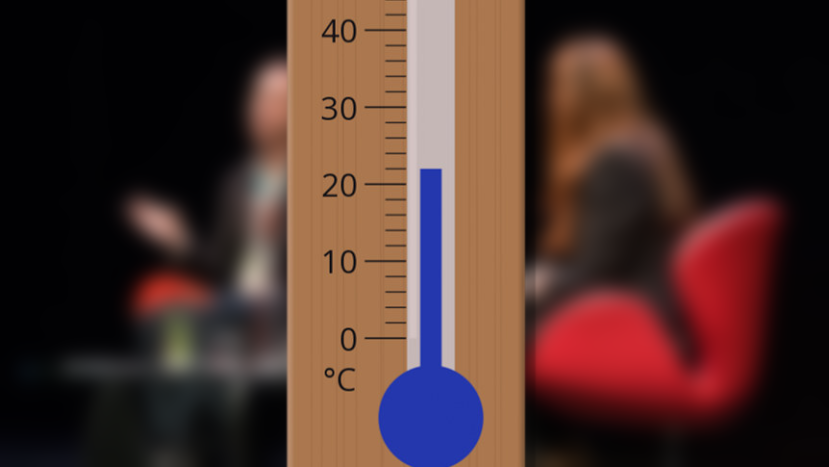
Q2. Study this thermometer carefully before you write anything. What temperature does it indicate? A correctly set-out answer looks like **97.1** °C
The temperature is **22** °C
